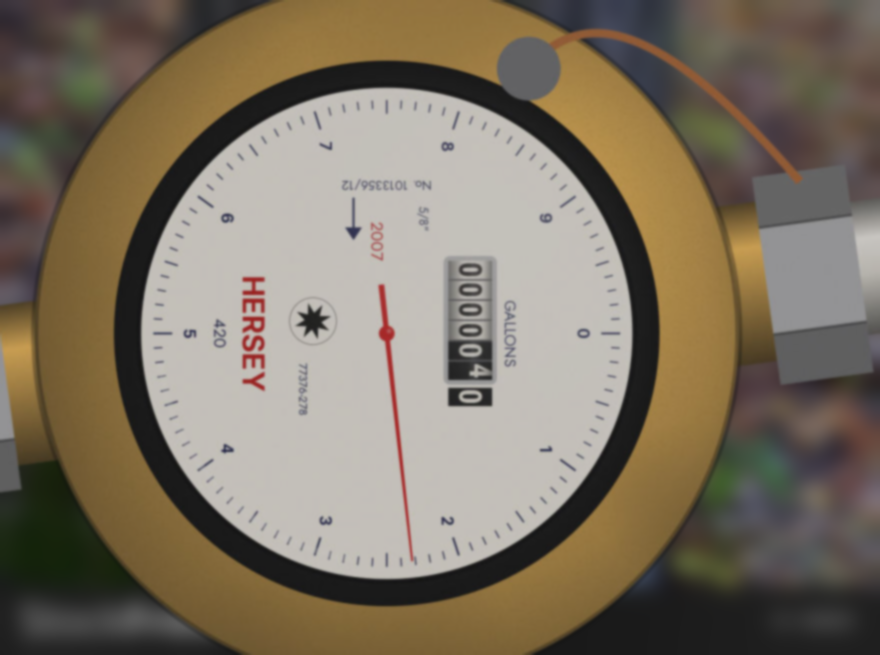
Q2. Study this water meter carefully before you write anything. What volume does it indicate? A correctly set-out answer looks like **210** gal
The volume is **42.3** gal
